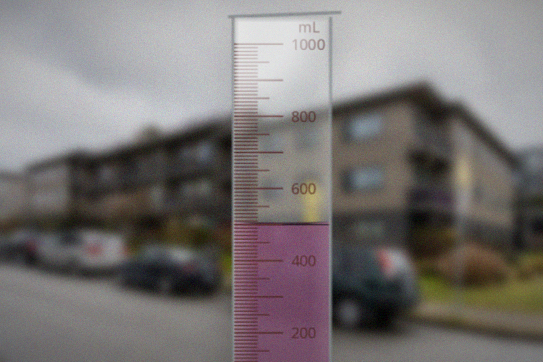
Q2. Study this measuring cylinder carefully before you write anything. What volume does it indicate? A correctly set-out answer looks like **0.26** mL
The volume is **500** mL
